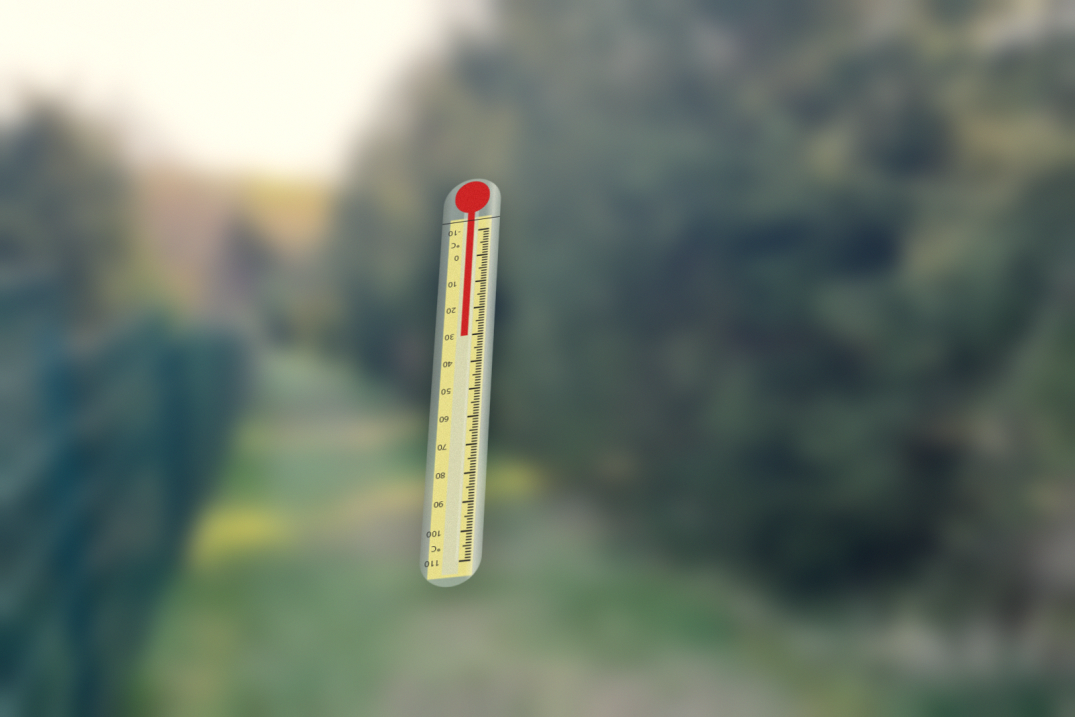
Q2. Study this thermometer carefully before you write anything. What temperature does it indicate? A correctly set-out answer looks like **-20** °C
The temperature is **30** °C
